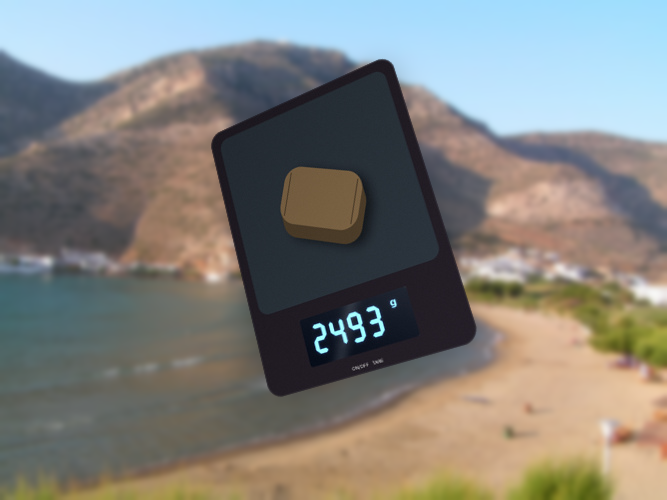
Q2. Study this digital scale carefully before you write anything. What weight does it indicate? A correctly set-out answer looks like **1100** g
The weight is **2493** g
